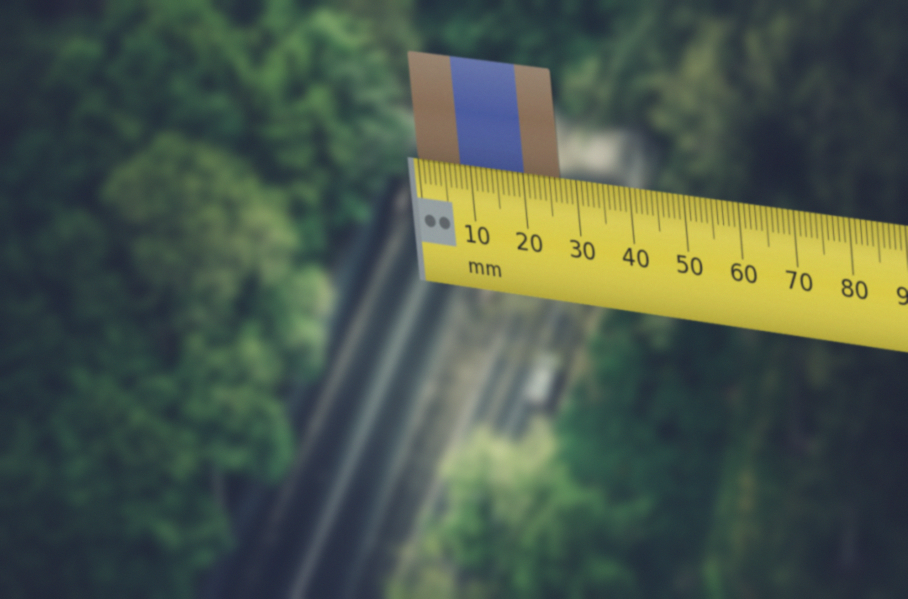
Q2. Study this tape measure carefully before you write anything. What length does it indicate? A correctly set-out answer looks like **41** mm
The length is **27** mm
